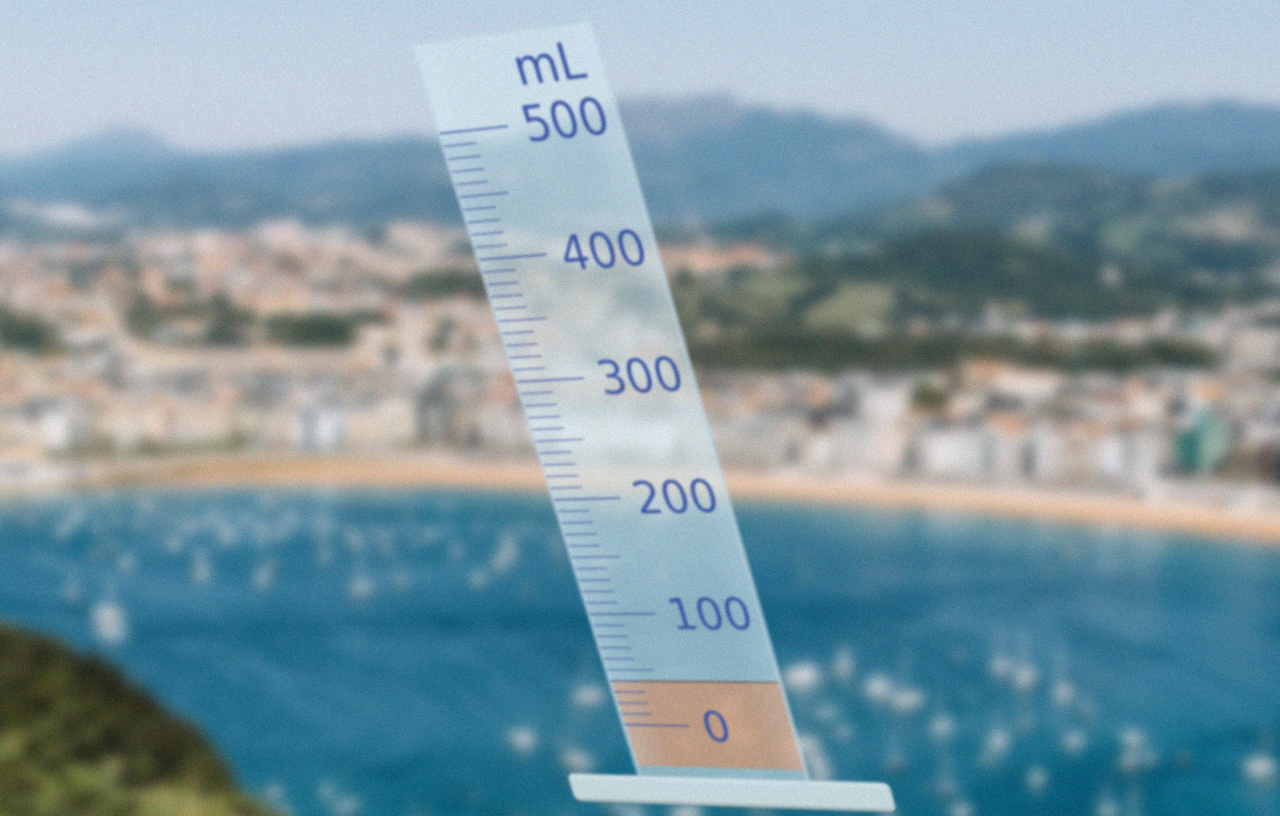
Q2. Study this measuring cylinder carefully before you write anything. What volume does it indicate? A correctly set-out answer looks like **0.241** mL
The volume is **40** mL
